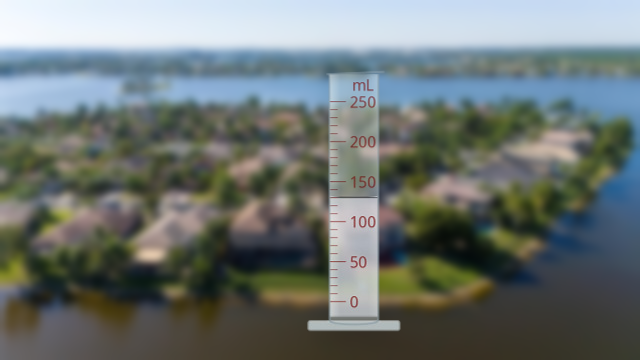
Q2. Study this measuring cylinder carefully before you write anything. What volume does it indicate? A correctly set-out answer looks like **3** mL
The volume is **130** mL
